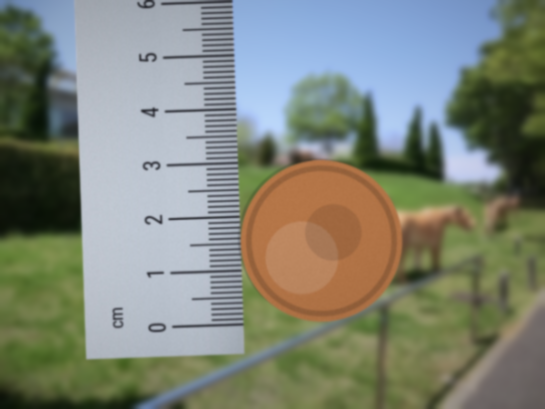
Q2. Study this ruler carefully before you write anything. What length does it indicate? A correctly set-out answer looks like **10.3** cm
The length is **3** cm
